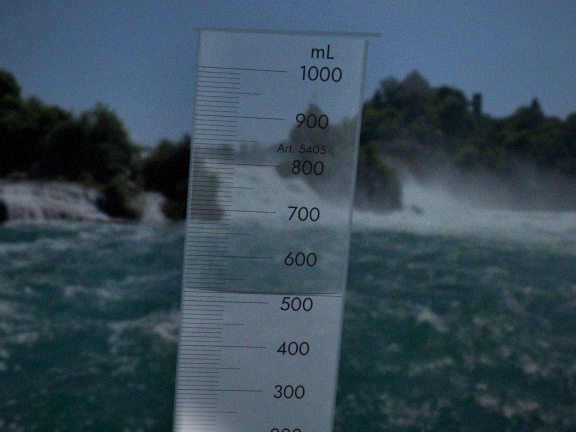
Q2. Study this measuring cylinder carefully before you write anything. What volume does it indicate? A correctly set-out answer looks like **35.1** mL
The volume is **520** mL
